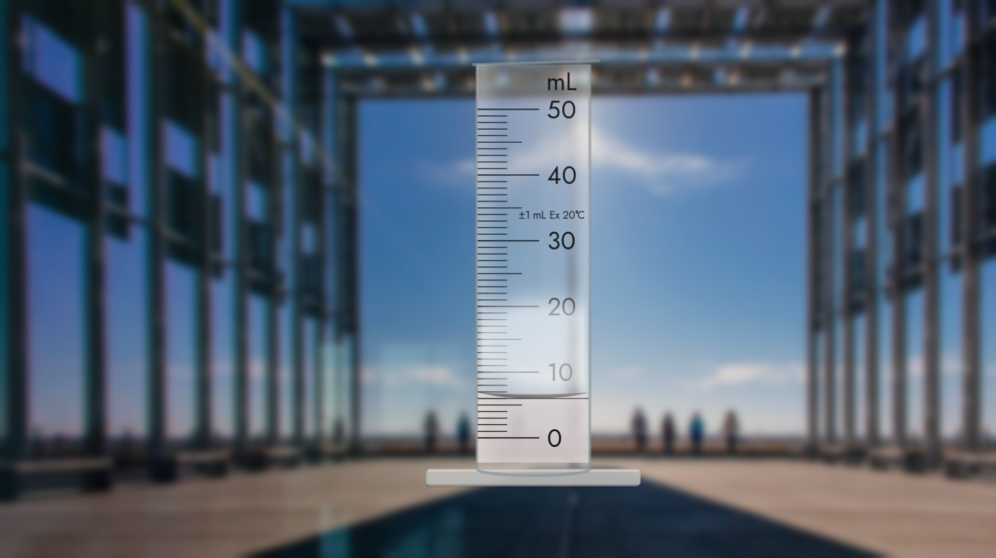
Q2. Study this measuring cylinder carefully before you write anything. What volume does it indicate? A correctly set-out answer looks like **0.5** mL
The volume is **6** mL
